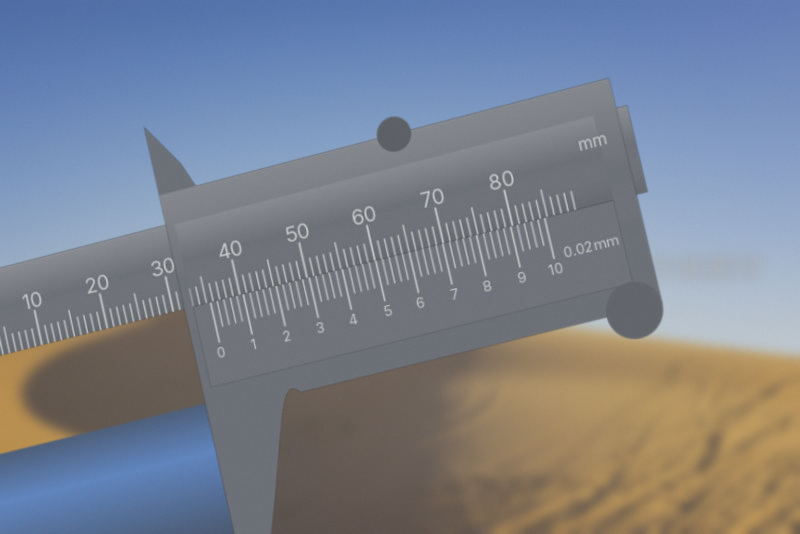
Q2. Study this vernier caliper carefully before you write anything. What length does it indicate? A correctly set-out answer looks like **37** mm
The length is **35.6** mm
